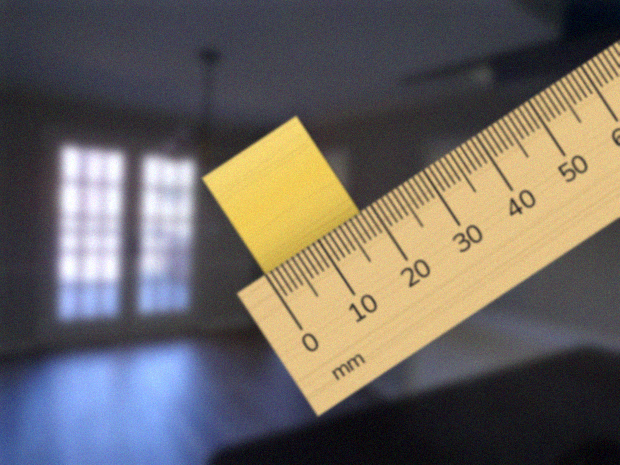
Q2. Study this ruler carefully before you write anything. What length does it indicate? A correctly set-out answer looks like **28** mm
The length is **18** mm
